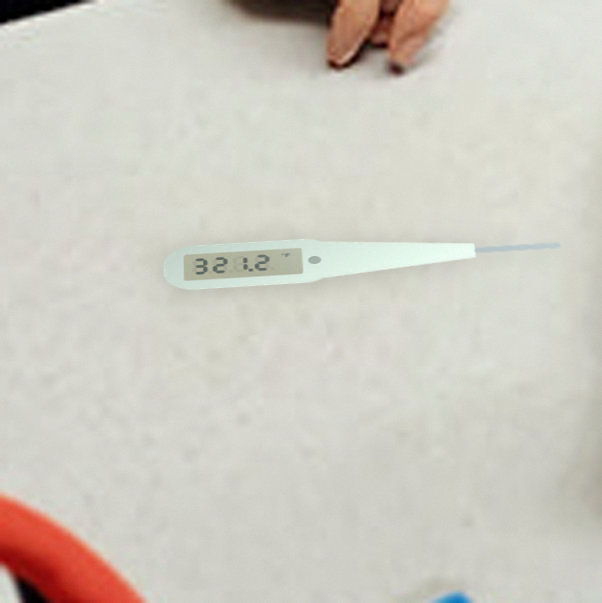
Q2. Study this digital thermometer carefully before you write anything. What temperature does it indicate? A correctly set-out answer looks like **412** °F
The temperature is **321.2** °F
